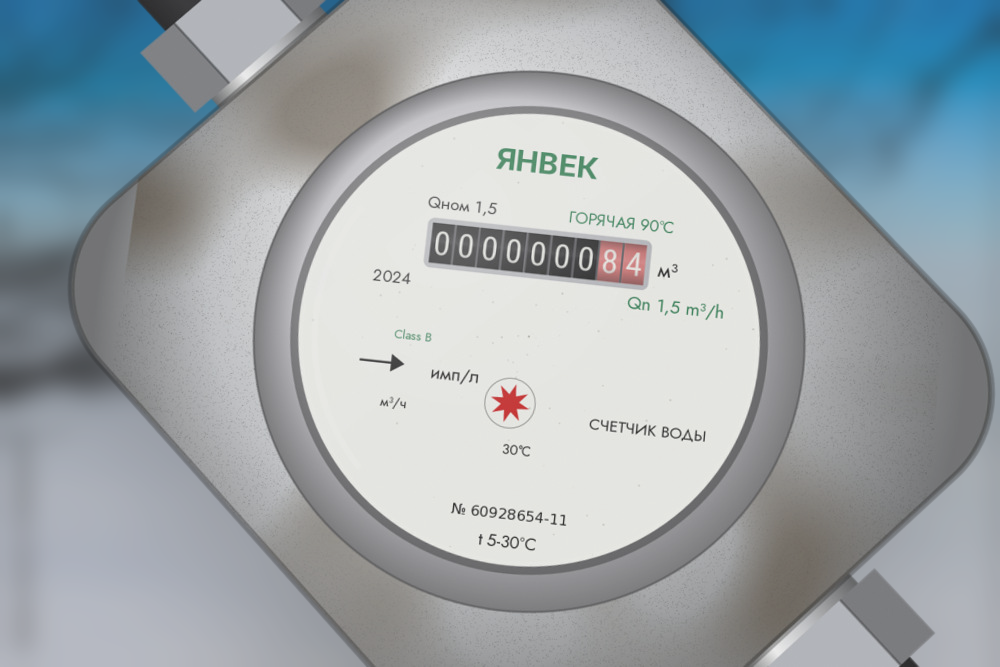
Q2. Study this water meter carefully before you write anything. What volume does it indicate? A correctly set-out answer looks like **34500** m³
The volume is **0.84** m³
